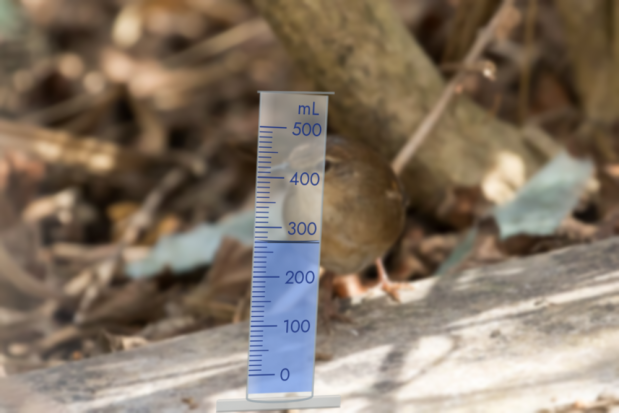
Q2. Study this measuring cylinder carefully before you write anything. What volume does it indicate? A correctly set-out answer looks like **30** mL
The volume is **270** mL
